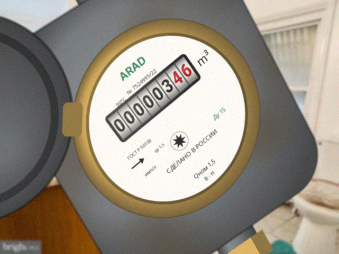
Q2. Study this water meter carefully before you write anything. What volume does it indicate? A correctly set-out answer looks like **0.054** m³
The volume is **3.46** m³
